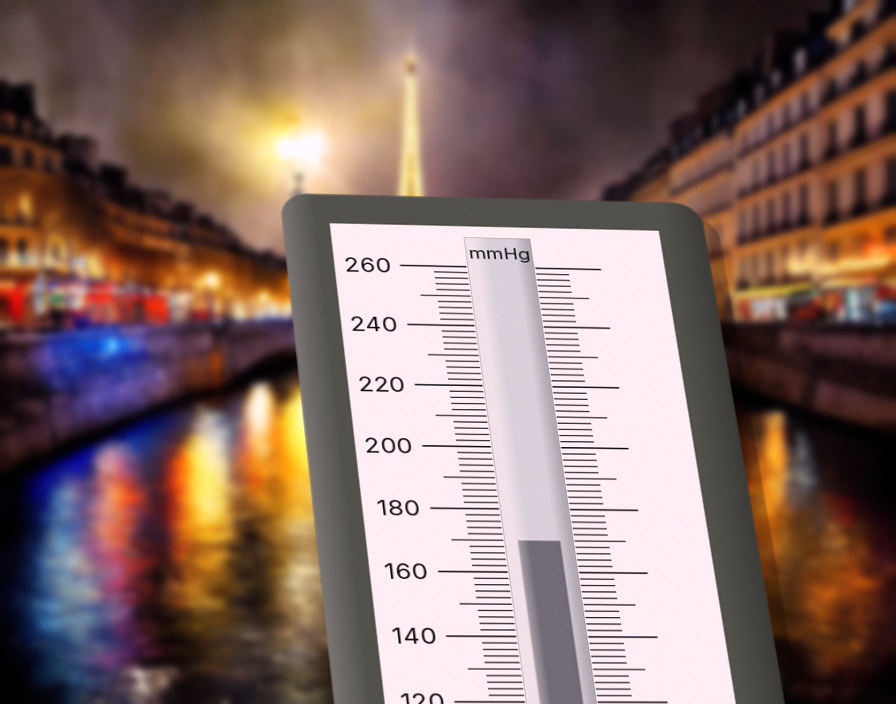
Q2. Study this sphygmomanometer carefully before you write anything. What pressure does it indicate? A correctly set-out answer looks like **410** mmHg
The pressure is **170** mmHg
